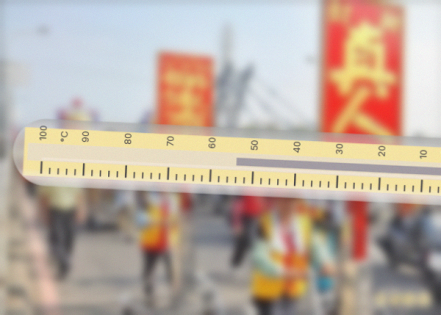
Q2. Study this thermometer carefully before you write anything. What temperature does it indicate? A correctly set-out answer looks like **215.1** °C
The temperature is **54** °C
